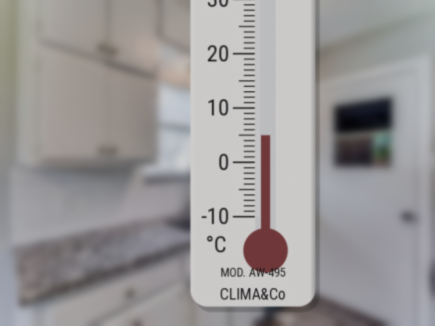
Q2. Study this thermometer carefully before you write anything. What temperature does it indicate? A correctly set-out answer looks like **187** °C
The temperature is **5** °C
